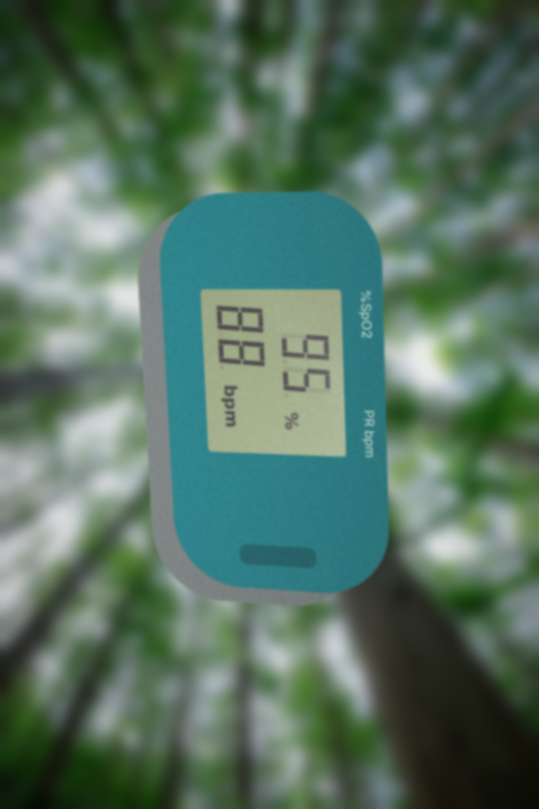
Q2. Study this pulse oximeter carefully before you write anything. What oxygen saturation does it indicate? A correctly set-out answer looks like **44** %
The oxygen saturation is **95** %
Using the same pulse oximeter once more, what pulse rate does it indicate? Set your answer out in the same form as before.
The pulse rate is **88** bpm
